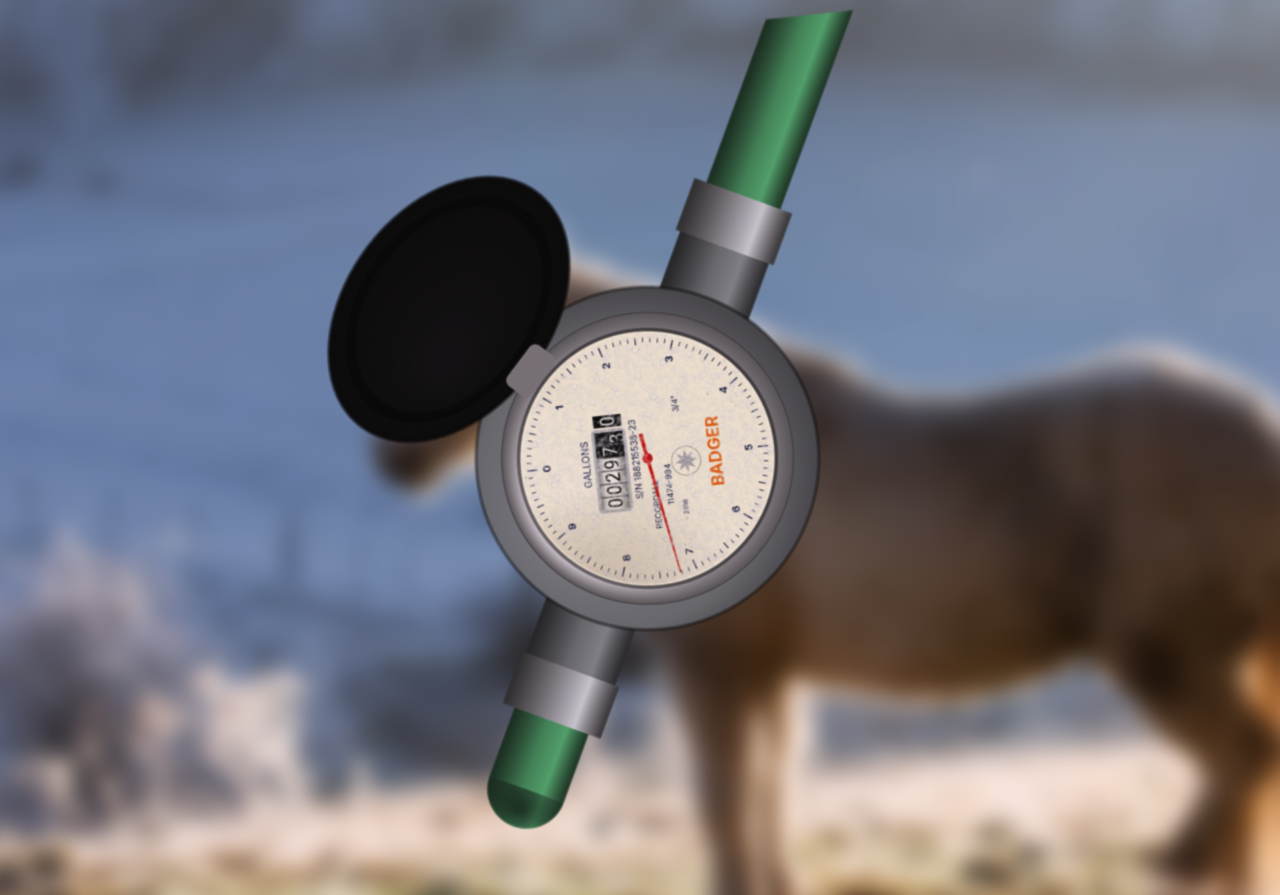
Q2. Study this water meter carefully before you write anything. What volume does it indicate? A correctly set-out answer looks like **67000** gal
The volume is **29727.2** gal
